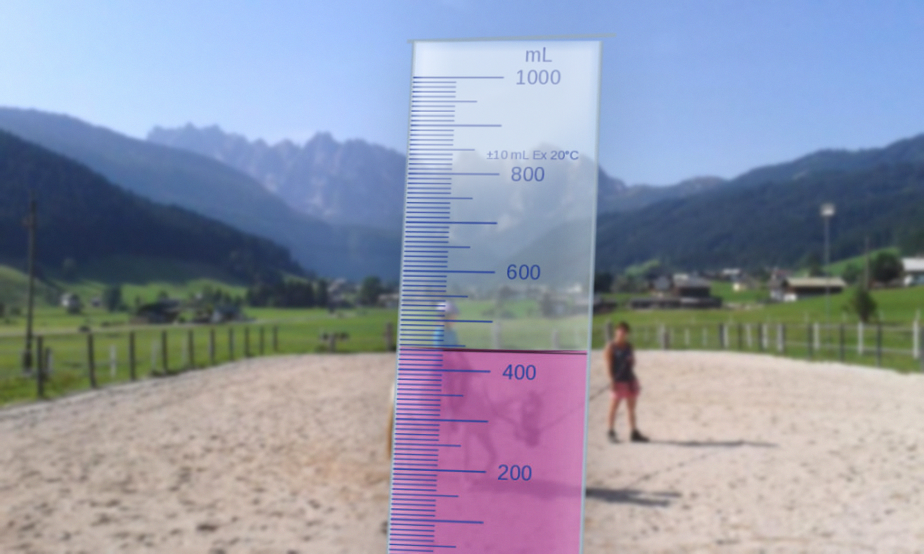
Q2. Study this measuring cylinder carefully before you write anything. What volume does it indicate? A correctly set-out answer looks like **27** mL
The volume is **440** mL
